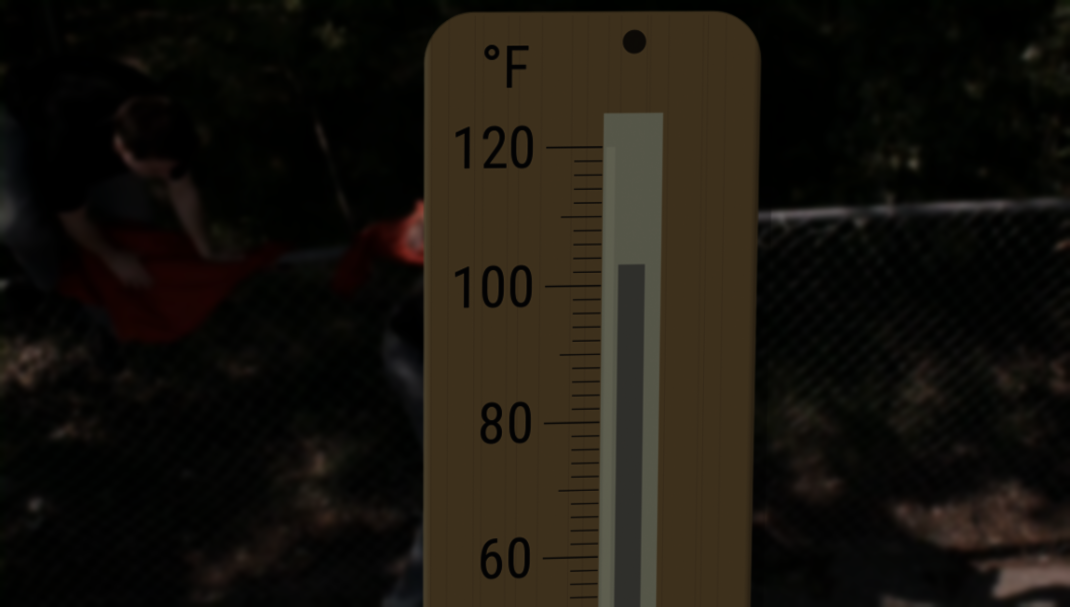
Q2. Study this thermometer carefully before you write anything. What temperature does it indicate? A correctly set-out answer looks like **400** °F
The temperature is **103** °F
